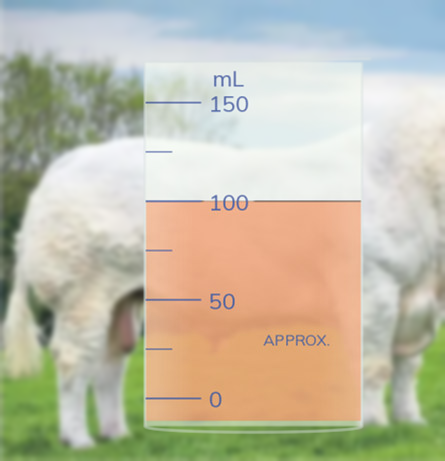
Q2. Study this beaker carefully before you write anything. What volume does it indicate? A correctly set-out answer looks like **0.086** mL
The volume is **100** mL
